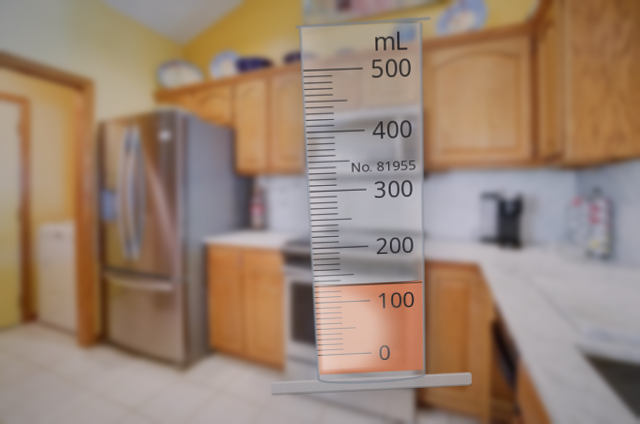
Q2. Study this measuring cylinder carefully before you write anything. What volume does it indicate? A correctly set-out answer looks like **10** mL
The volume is **130** mL
